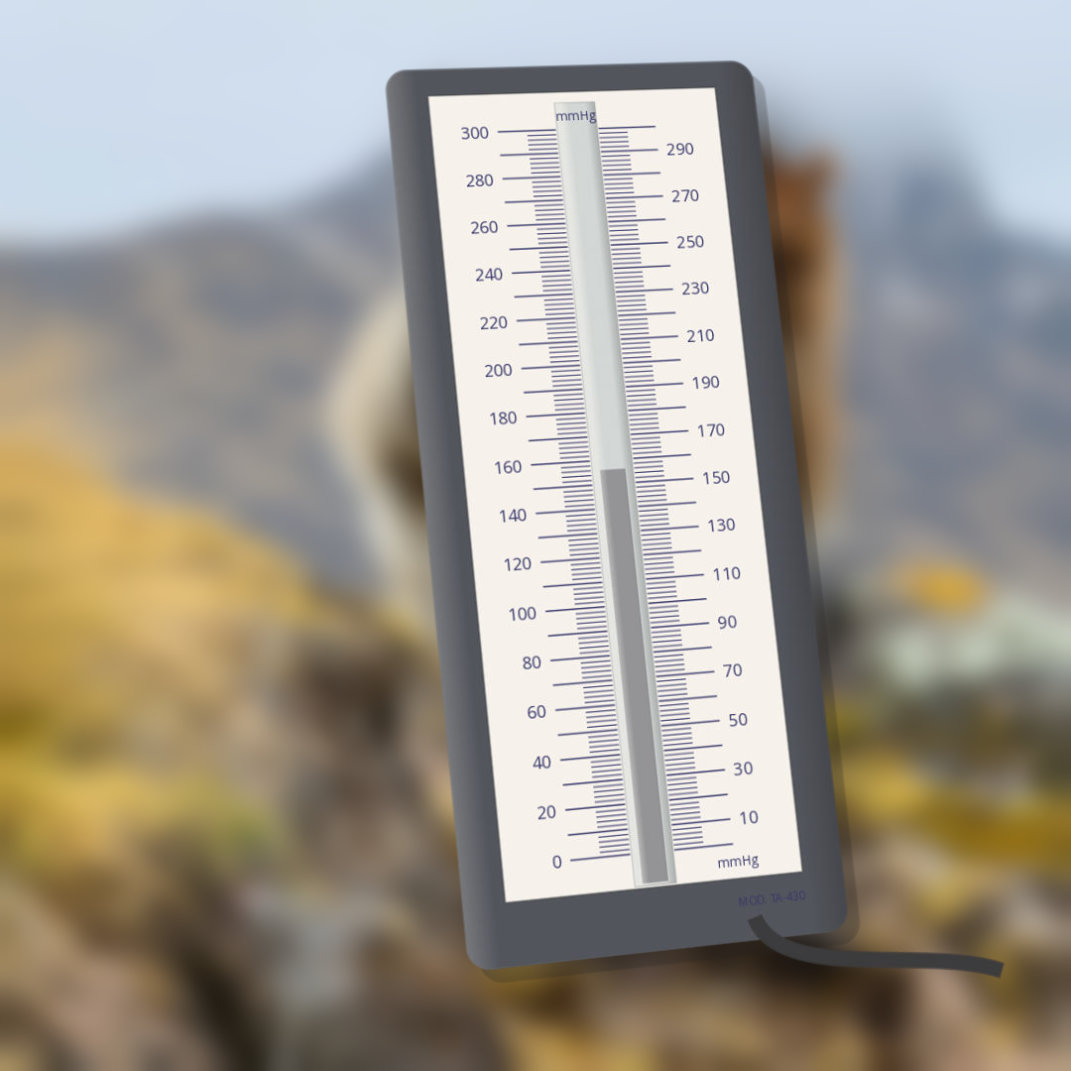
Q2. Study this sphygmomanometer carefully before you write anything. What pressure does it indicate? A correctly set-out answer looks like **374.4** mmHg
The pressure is **156** mmHg
